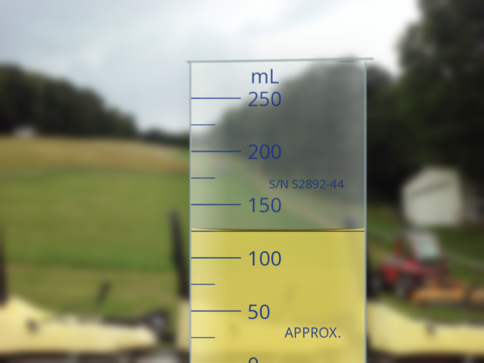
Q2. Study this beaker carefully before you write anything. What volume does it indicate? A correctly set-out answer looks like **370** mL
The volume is **125** mL
